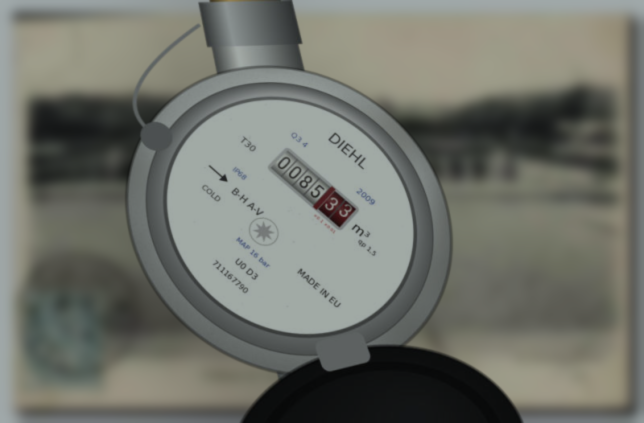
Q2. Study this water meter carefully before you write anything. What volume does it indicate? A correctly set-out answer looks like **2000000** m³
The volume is **85.33** m³
